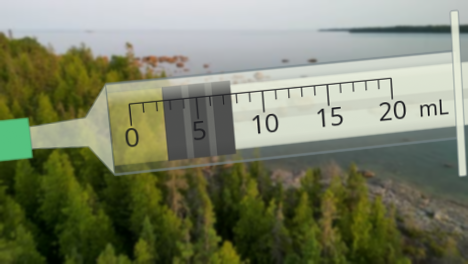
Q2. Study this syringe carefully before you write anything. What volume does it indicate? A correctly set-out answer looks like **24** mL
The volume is **2.5** mL
